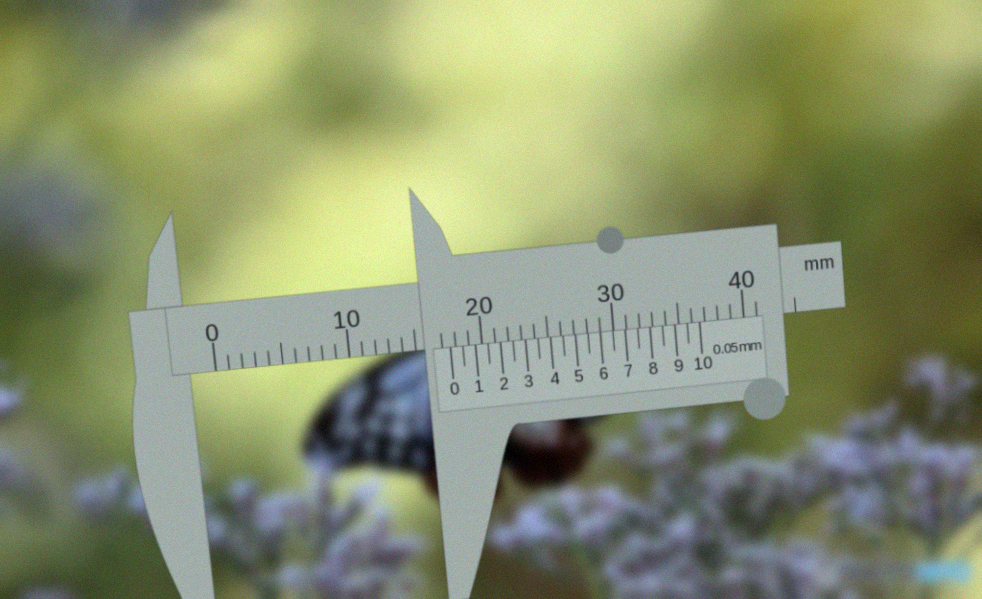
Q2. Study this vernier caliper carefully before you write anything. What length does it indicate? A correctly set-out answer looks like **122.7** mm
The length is **17.6** mm
